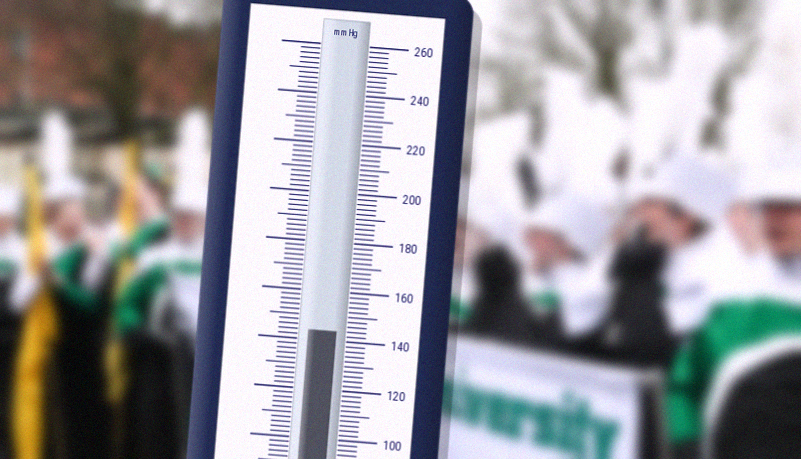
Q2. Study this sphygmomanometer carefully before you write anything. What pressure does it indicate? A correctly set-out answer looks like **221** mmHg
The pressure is **144** mmHg
